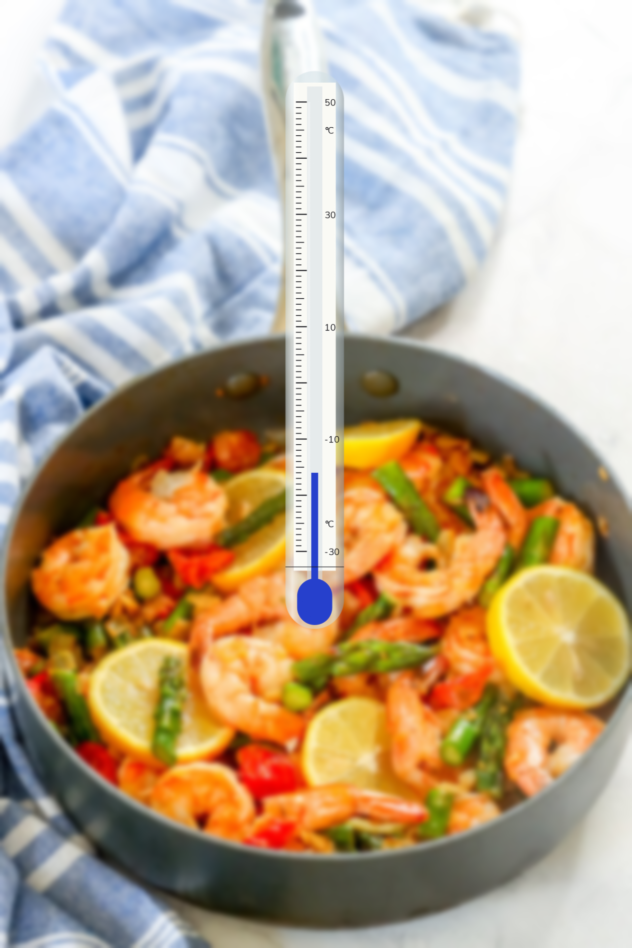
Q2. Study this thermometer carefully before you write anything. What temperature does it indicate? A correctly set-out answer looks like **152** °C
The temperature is **-16** °C
